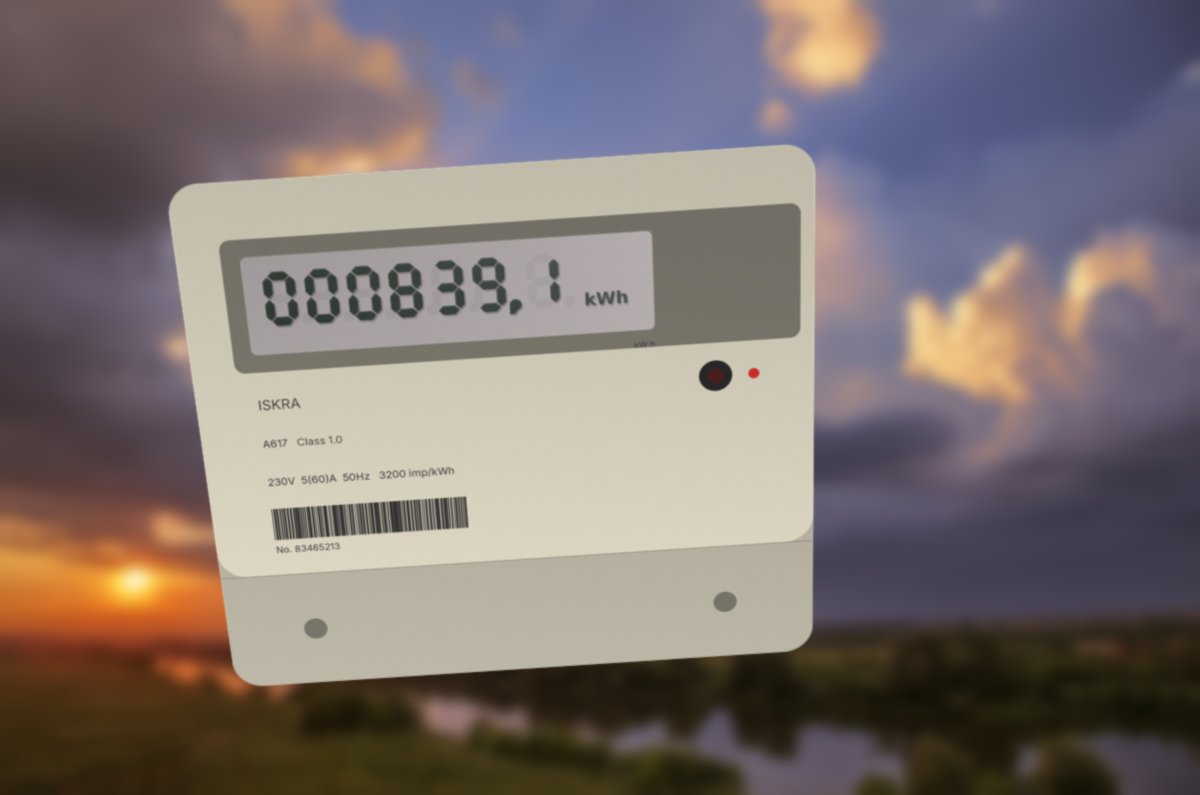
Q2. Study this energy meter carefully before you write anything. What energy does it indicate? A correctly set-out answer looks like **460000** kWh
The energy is **839.1** kWh
